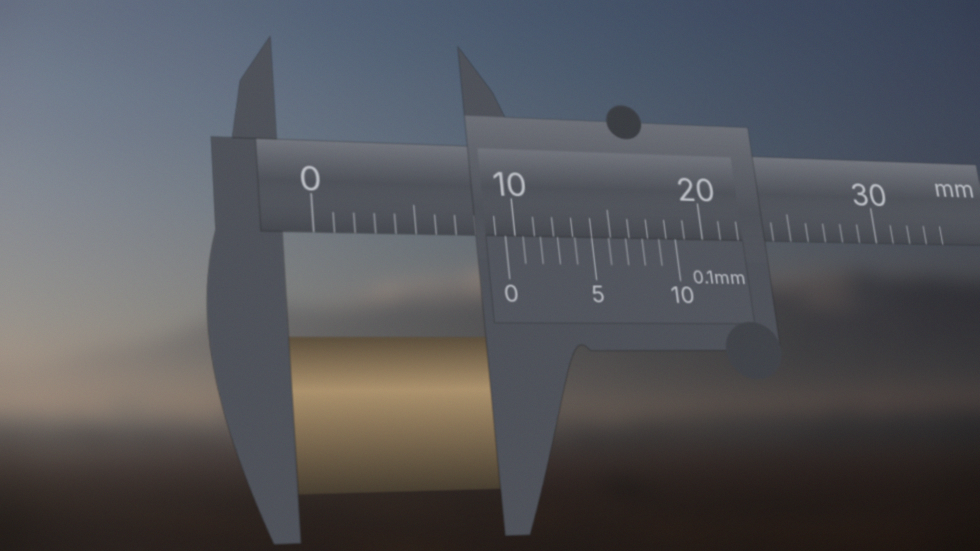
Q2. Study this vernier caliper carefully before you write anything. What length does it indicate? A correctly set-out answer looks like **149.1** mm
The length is **9.5** mm
